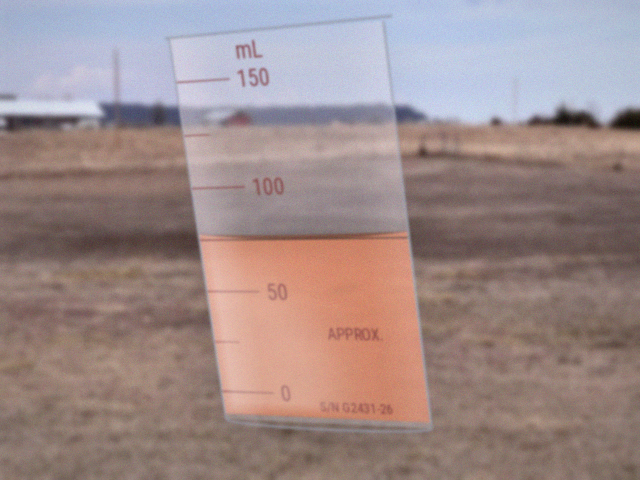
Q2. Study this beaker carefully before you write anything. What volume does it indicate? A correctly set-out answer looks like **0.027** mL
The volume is **75** mL
